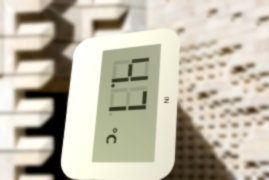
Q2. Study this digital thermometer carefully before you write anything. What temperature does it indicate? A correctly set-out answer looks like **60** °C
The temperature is **4.7** °C
